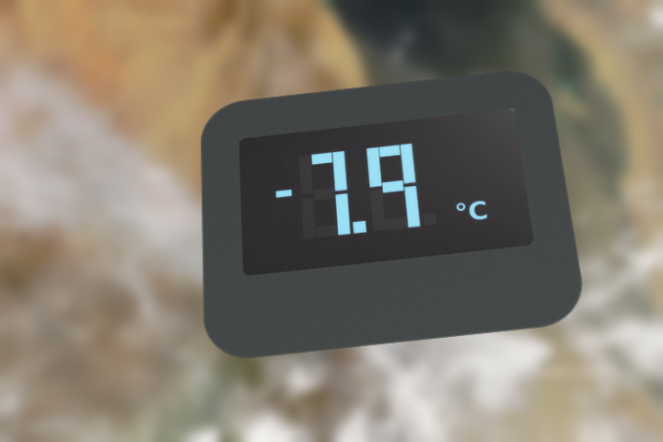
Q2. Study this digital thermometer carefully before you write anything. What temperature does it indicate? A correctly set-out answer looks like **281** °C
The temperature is **-7.9** °C
